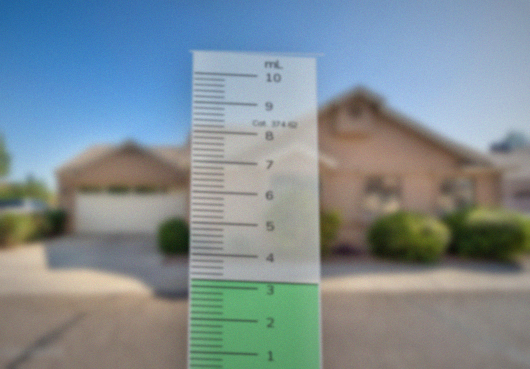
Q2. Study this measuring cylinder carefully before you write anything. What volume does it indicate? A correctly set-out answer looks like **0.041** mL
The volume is **3.2** mL
